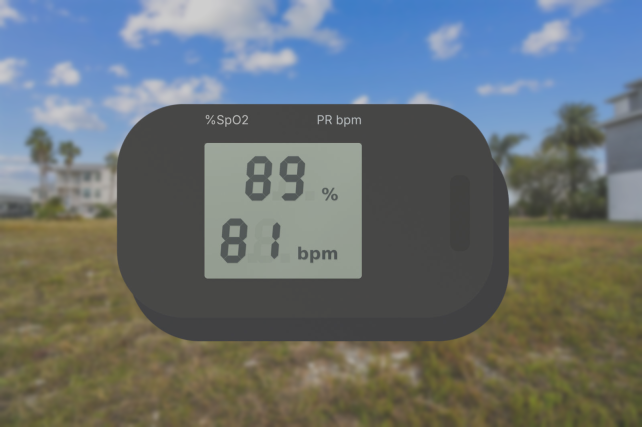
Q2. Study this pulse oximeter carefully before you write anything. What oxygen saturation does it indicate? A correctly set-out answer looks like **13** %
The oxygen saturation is **89** %
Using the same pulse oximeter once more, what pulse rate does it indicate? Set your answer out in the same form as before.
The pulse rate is **81** bpm
